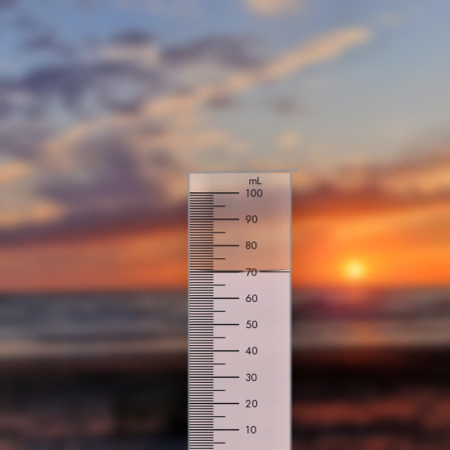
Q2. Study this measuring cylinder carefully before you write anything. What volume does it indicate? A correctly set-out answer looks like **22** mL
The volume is **70** mL
